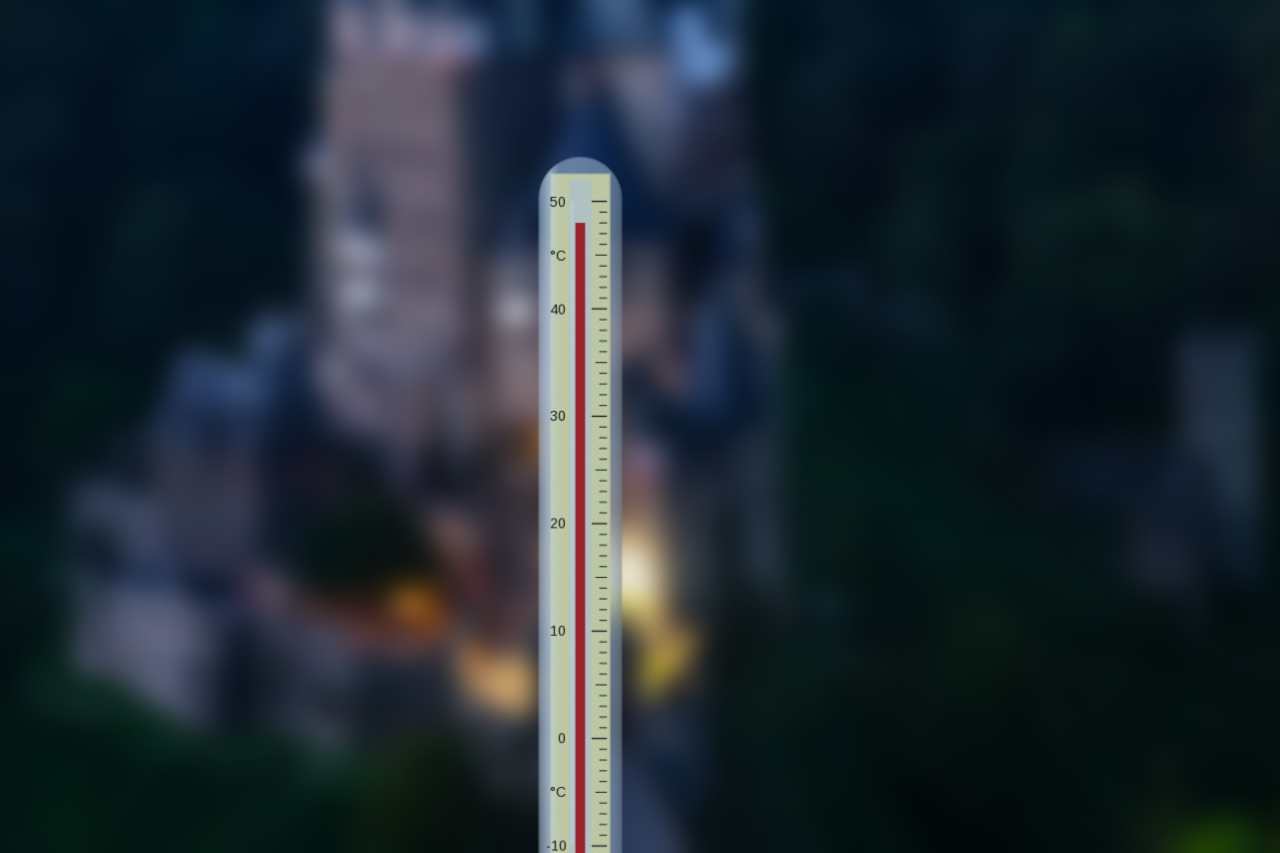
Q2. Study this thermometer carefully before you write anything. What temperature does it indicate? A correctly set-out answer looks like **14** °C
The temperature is **48** °C
